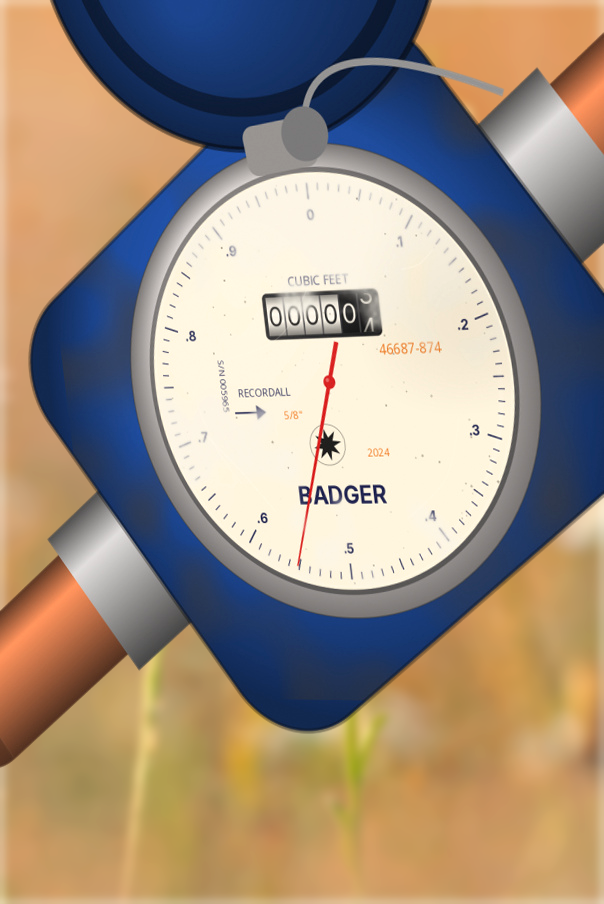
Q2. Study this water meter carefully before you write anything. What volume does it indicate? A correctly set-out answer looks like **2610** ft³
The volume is **3.55** ft³
